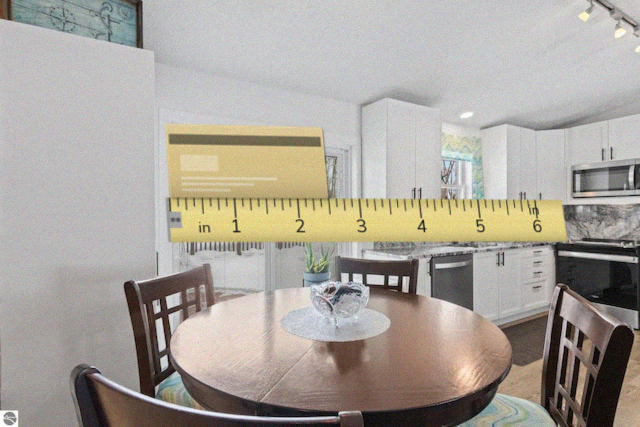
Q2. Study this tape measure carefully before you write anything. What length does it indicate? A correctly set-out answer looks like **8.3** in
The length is **2.5** in
